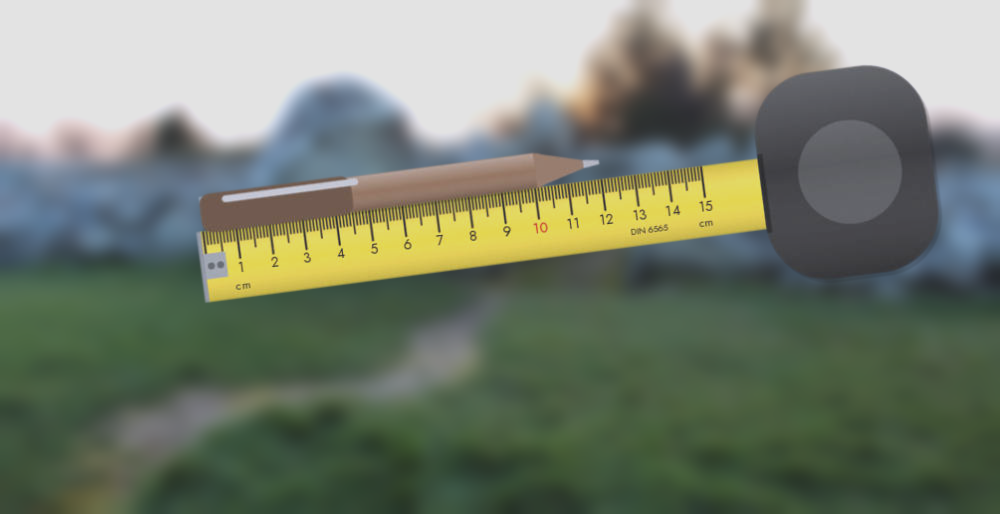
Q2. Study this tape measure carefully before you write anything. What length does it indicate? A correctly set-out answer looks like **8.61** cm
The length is **12** cm
